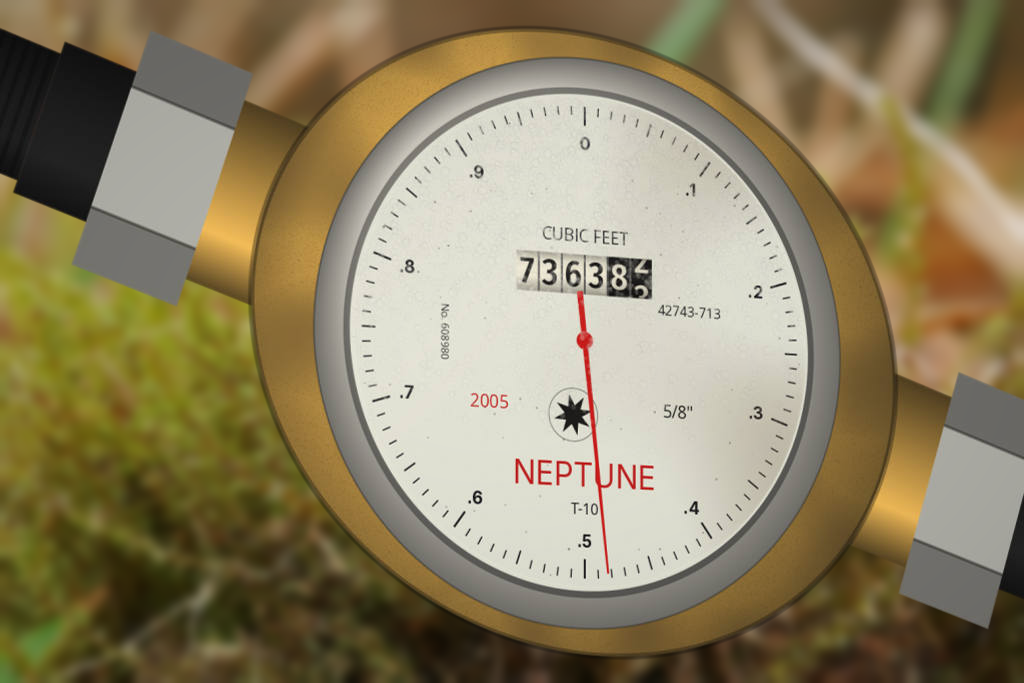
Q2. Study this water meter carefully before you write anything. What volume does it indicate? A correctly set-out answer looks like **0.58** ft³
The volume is **736382.48** ft³
